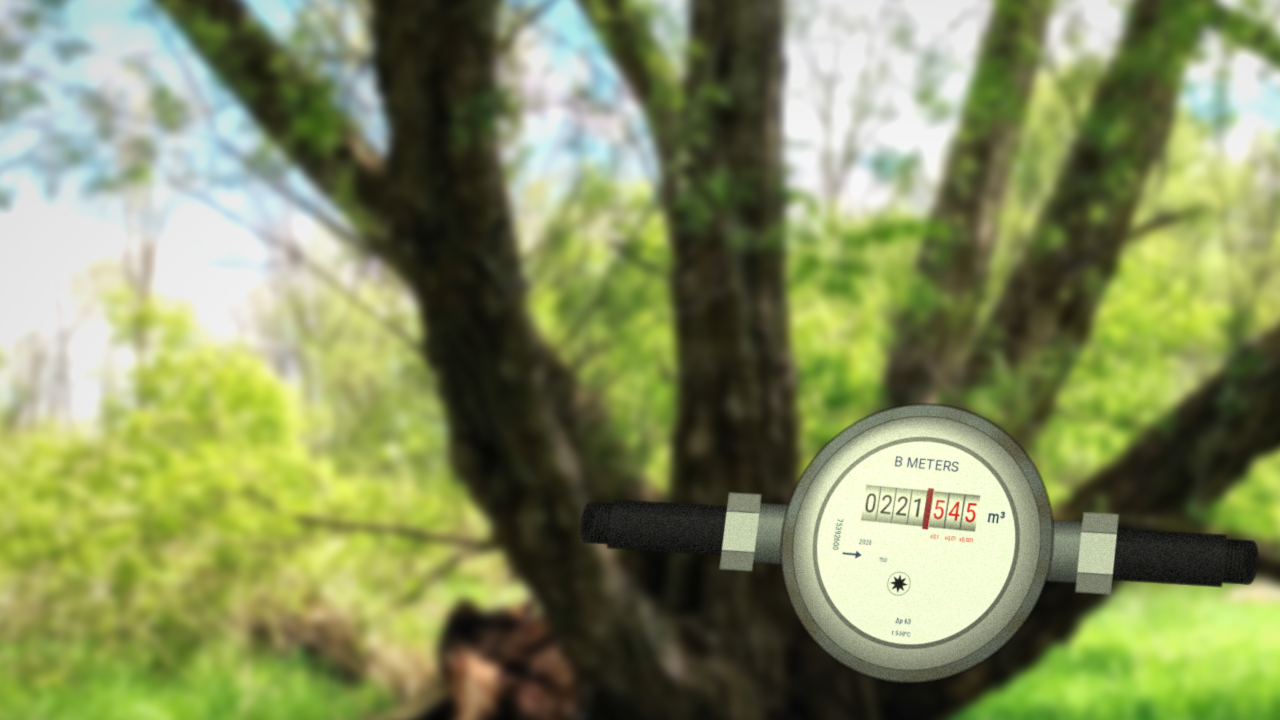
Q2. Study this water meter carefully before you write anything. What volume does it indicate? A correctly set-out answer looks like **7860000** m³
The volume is **221.545** m³
